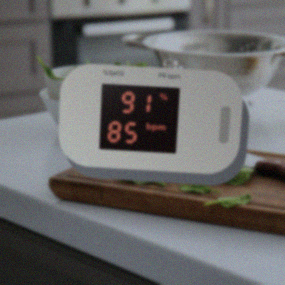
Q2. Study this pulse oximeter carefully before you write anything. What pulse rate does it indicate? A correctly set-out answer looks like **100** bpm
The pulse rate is **85** bpm
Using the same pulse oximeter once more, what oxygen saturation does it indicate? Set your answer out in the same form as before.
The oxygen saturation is **91** %
